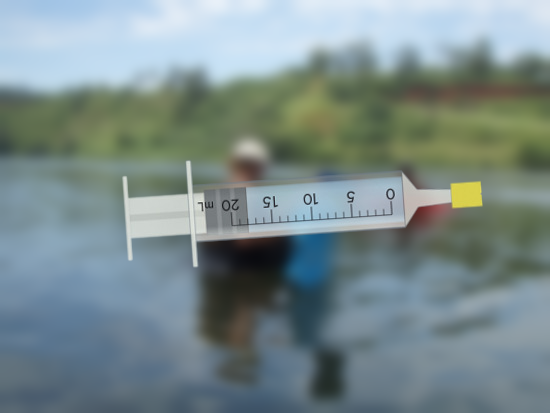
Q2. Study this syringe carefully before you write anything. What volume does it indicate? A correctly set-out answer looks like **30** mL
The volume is **18** mL
